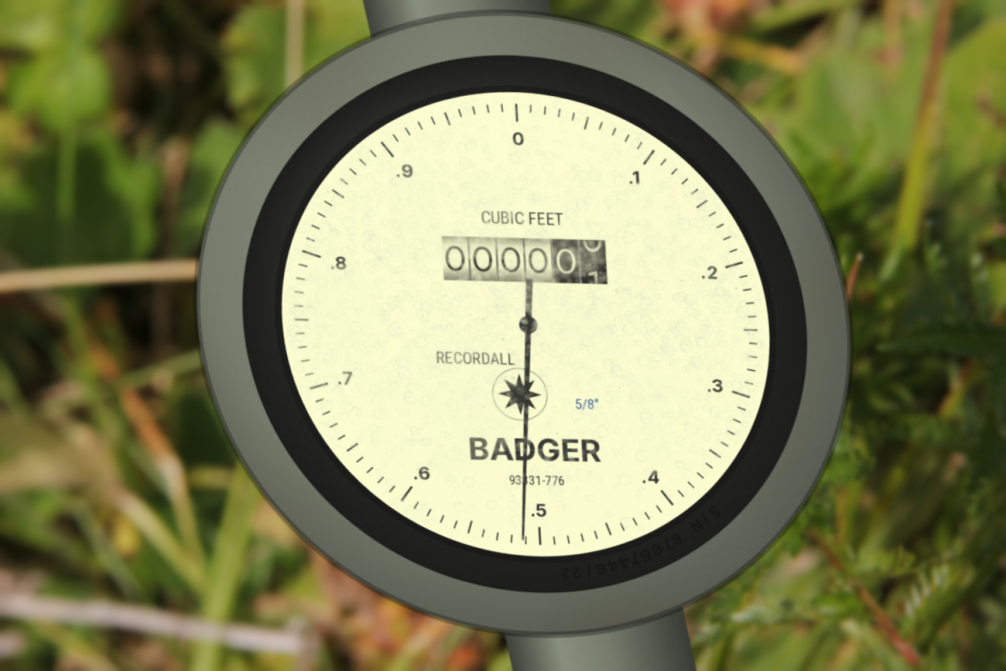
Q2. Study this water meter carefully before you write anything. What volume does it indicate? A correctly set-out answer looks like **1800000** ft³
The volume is **0.51** ft³
